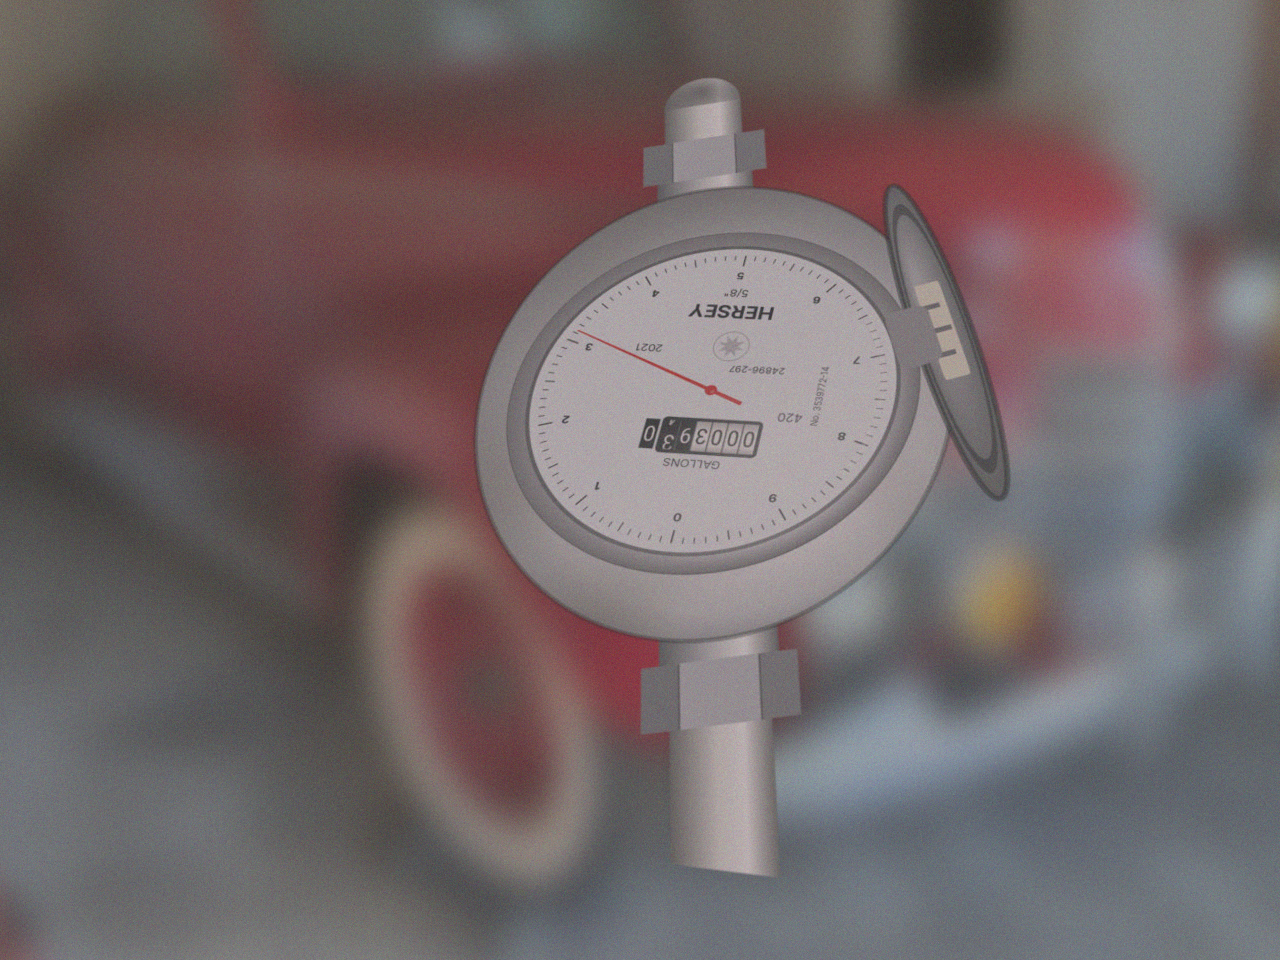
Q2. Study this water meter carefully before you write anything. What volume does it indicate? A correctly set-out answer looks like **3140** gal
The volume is **3933.1** gal
